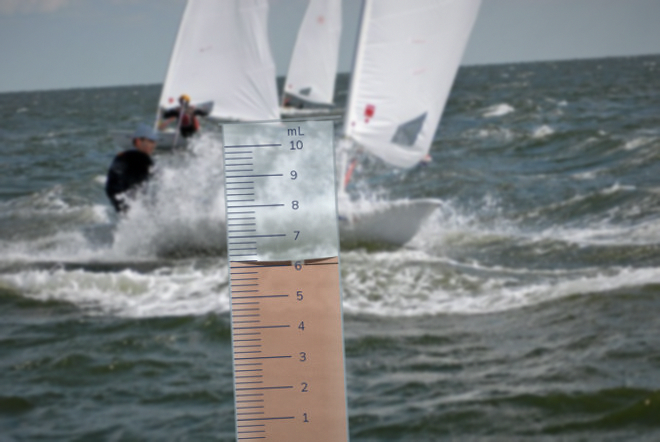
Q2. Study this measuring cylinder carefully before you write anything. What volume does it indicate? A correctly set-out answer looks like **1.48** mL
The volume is **6** mL
